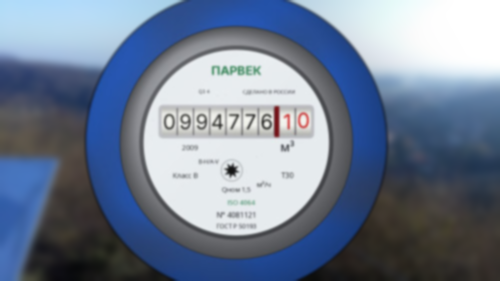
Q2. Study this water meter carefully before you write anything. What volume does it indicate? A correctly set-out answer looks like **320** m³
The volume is **994776.10** m³
